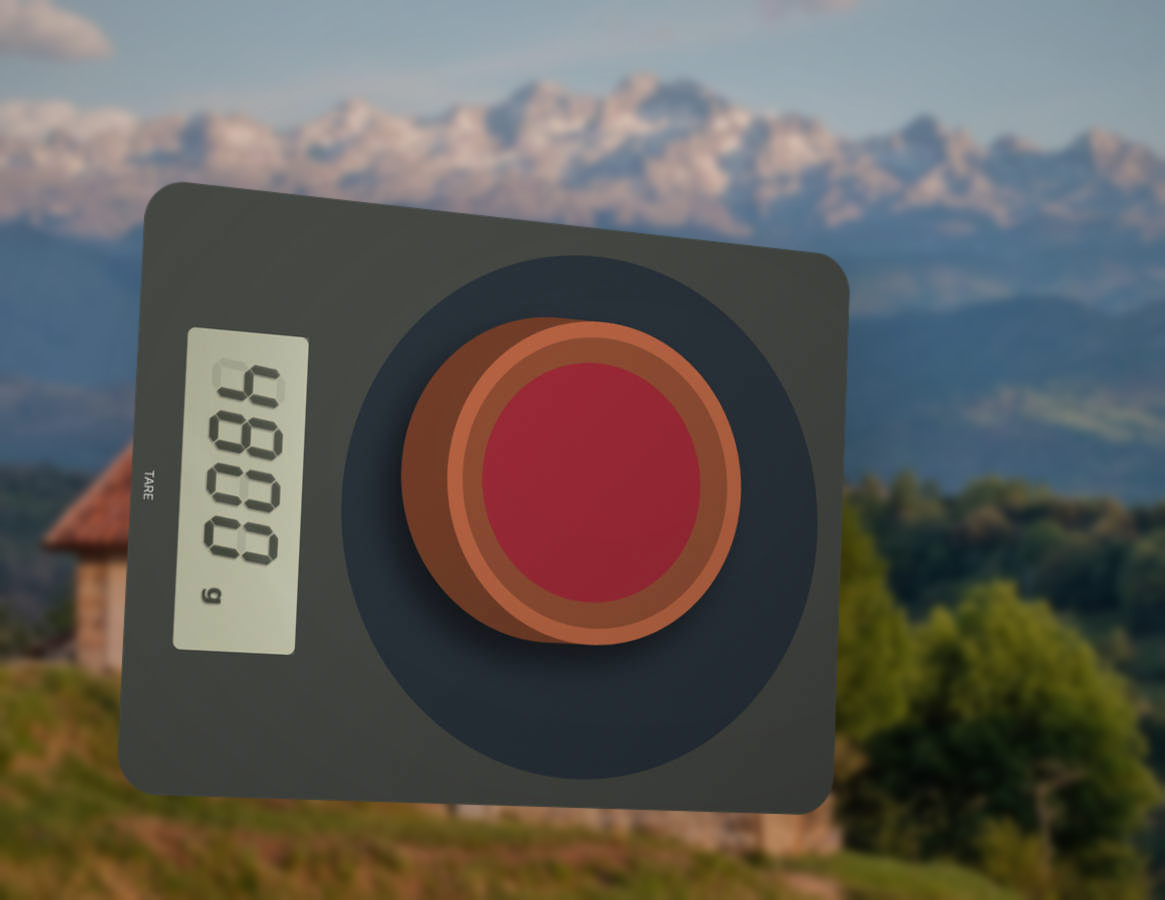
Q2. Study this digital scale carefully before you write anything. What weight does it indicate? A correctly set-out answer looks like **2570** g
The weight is **4800** g
